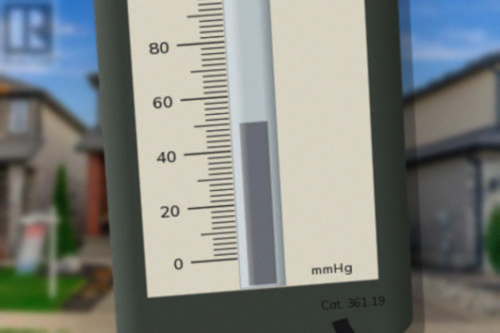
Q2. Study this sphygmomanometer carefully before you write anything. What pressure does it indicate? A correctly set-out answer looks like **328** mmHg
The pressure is **50** mmHg
